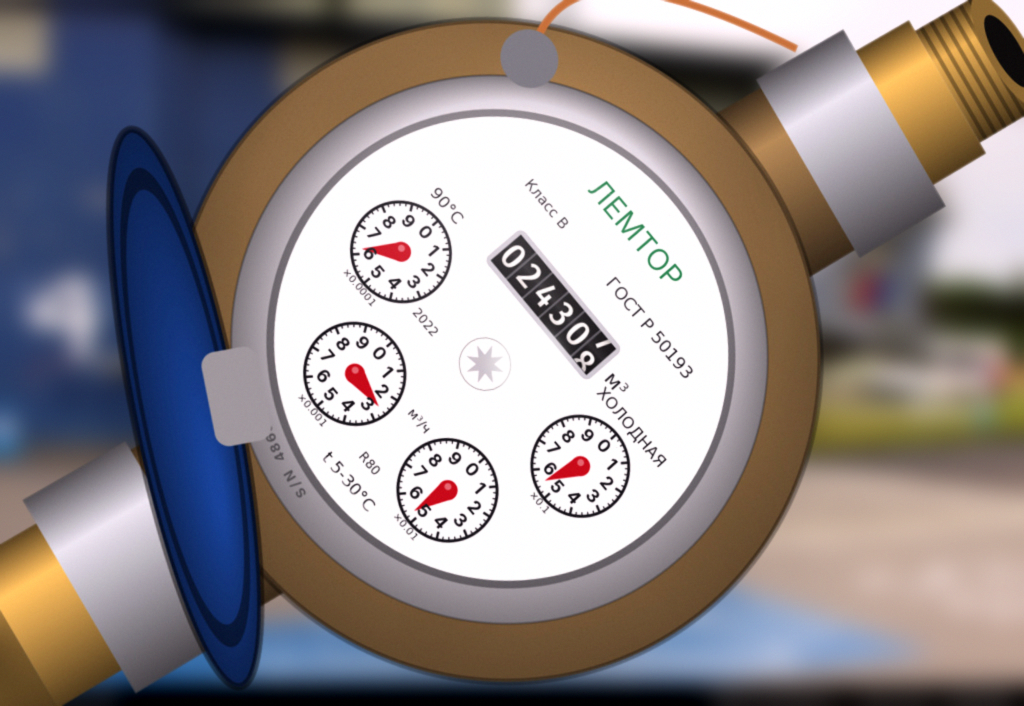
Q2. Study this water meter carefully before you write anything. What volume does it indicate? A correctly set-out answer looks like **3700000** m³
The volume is **24307.5526** m³
